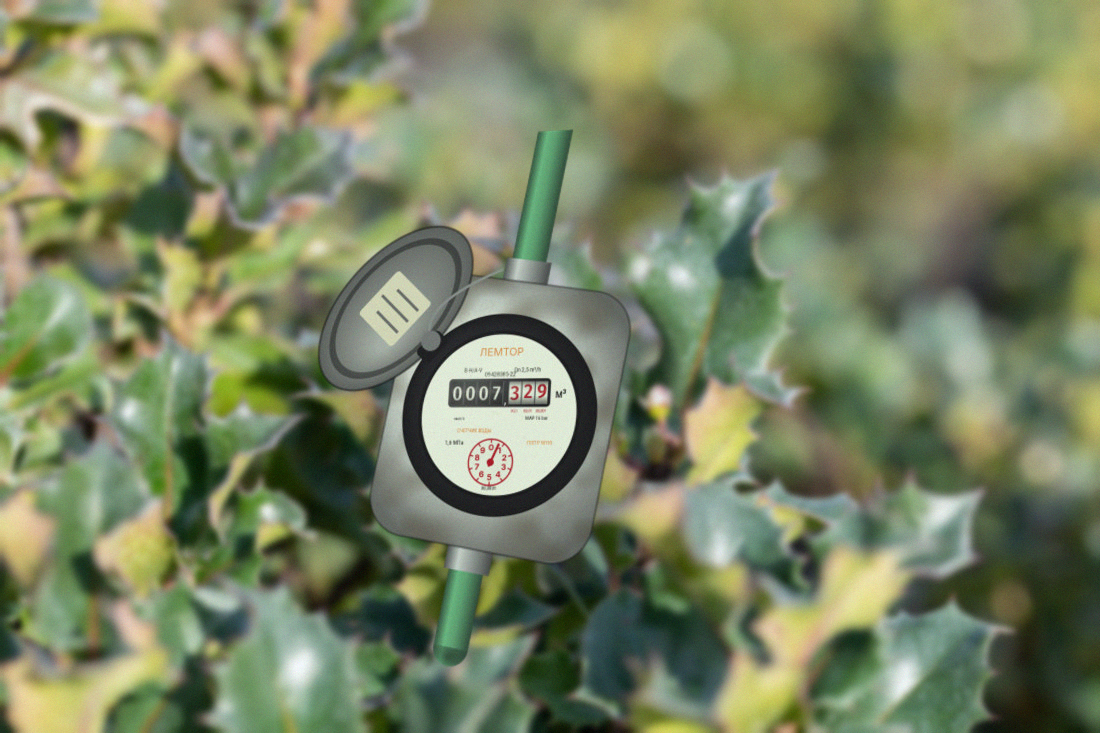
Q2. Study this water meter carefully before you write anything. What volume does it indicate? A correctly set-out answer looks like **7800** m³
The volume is **7.3290** m³
